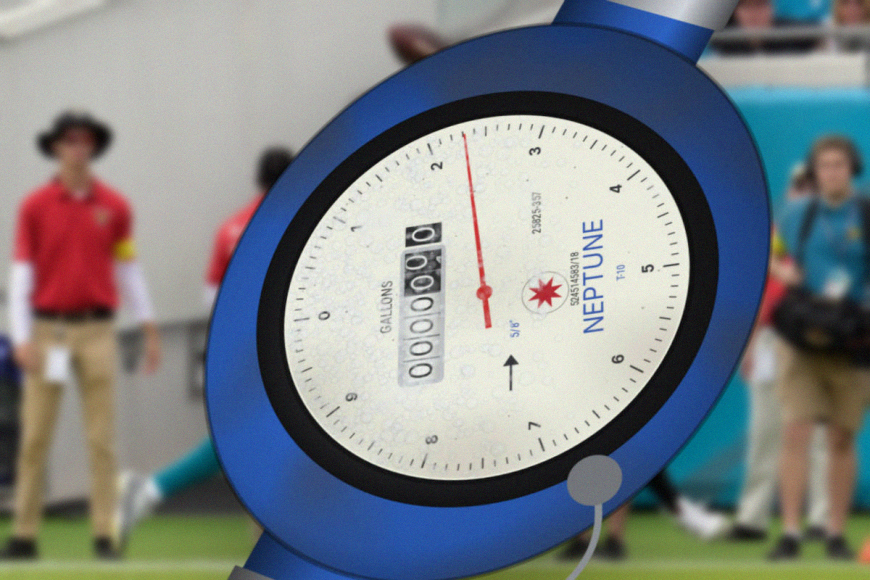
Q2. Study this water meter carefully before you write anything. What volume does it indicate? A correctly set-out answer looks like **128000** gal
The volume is **2.3** gal
